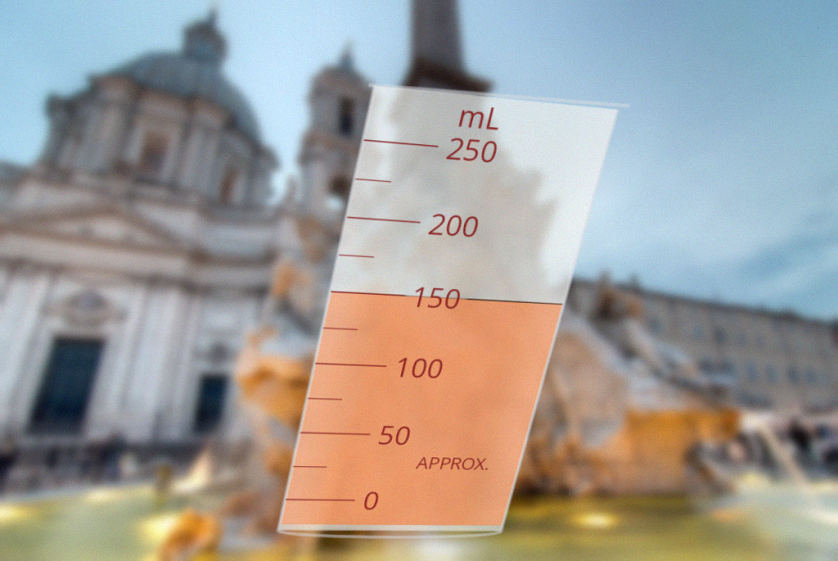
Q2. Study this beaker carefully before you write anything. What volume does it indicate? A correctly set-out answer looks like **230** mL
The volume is **150** mL
